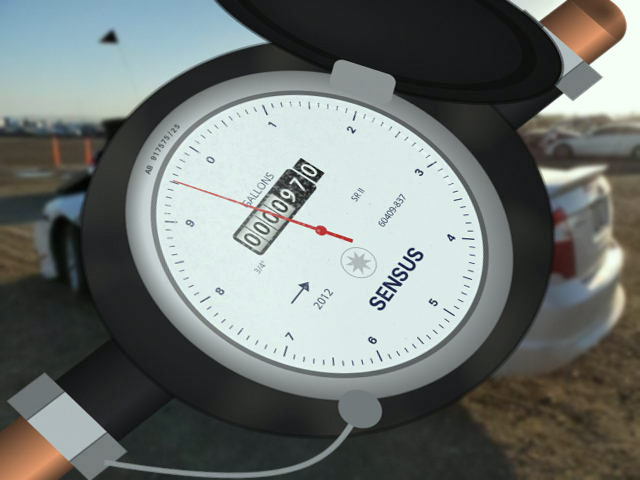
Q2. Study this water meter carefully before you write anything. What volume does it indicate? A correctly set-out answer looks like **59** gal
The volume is **969.5** gal
